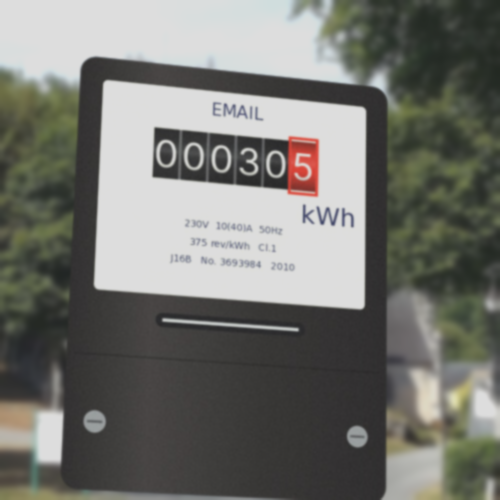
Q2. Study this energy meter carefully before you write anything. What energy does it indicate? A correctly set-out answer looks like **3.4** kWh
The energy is **30.5** kWh
